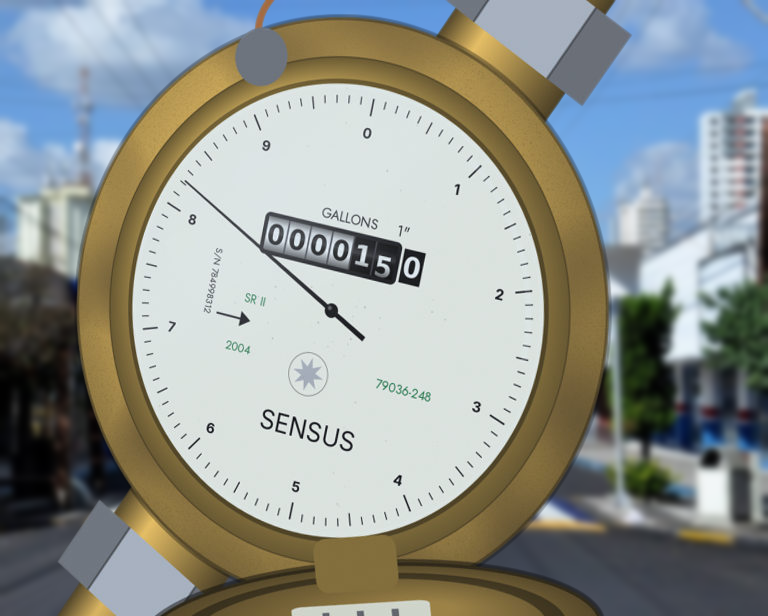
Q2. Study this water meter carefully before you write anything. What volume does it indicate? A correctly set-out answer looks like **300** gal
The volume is **148.2** gal
